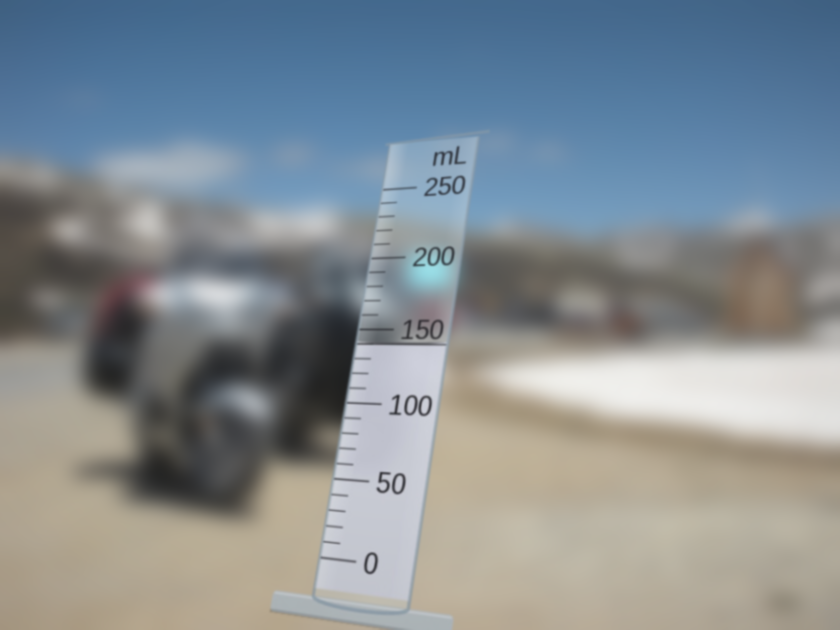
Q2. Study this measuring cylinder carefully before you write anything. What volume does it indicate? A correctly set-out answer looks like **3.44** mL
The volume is **140** mL
